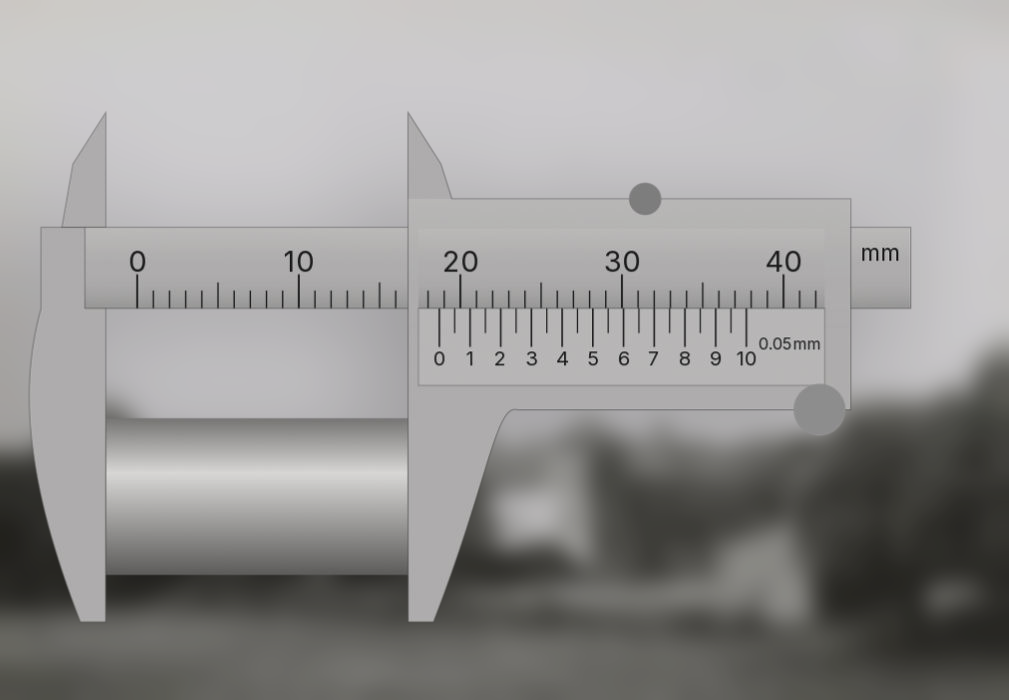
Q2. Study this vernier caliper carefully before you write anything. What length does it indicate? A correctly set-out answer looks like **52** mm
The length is **18.7** mm
